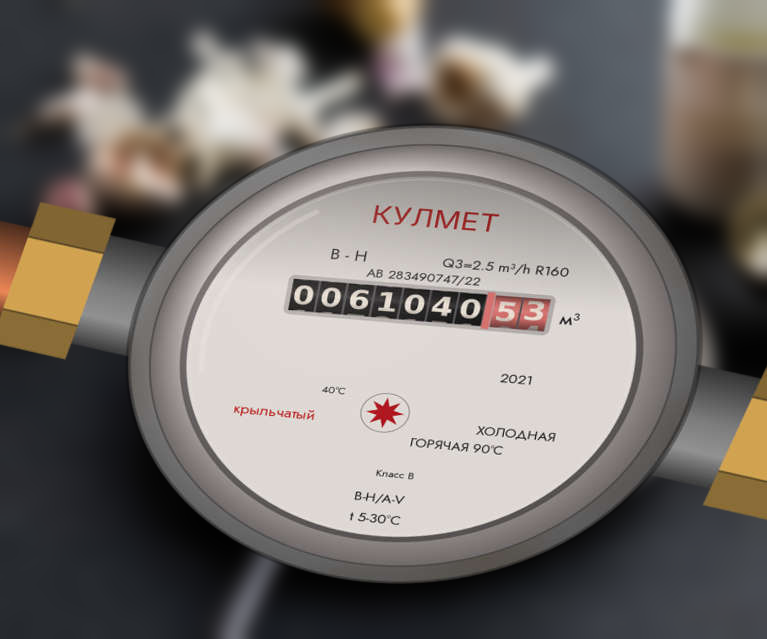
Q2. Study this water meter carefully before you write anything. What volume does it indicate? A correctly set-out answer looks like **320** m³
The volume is **61040.53** m³
